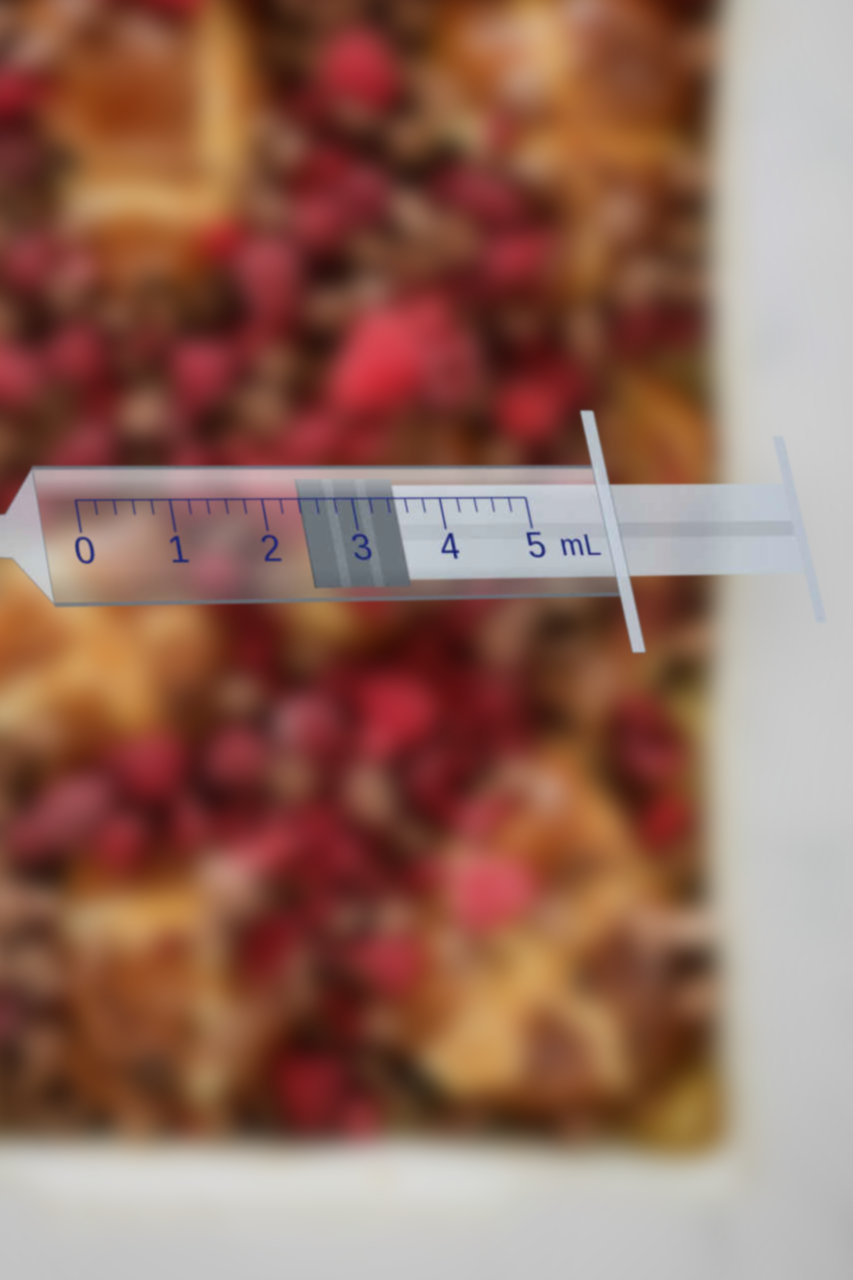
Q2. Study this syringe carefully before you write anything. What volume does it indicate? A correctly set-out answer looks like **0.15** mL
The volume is **2.4** mL
